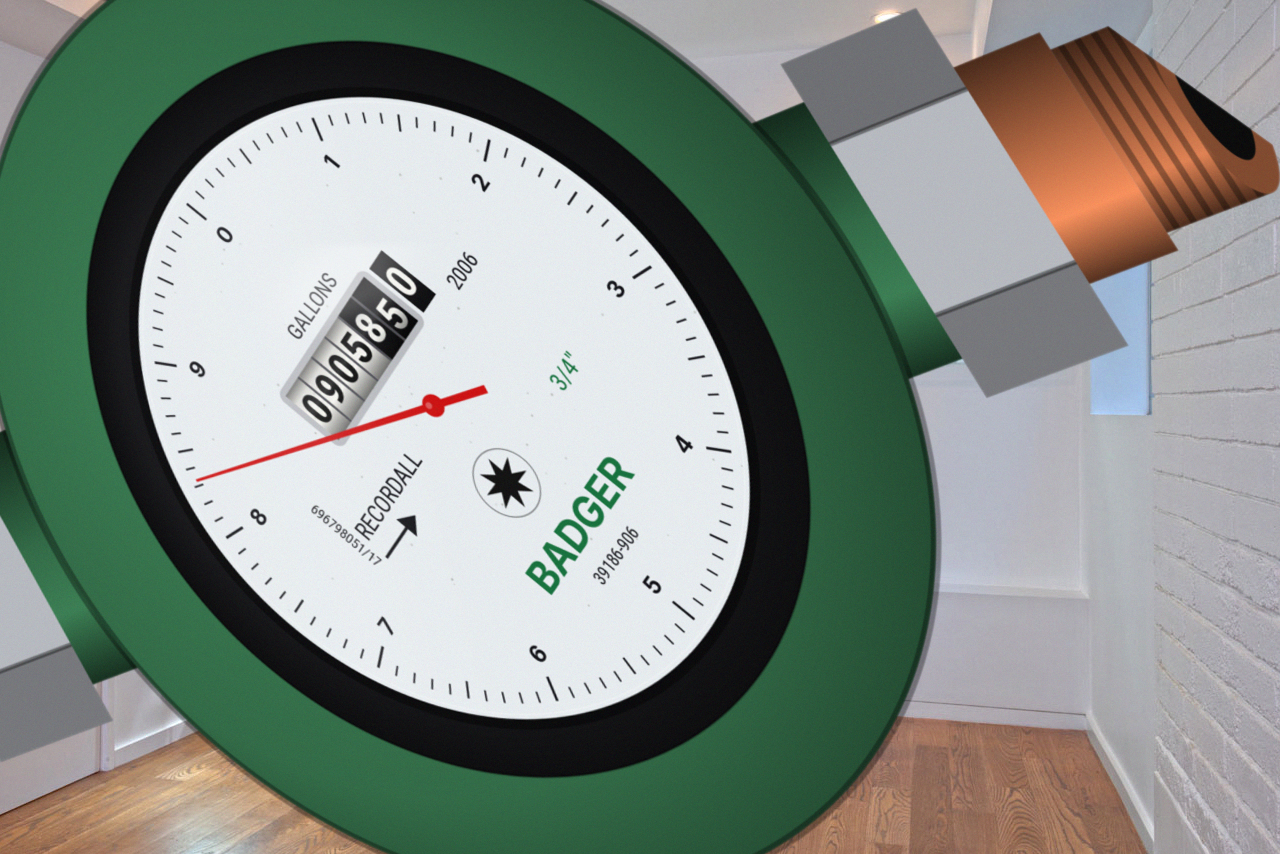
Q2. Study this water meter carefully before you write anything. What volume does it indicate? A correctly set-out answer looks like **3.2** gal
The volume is **905848.3** gal
